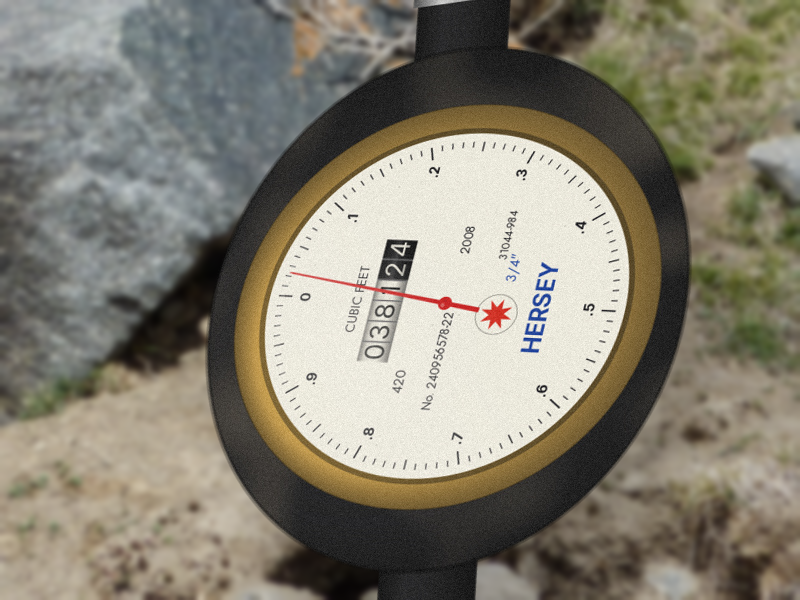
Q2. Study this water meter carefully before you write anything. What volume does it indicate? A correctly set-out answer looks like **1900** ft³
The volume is **38124.02** ft³
